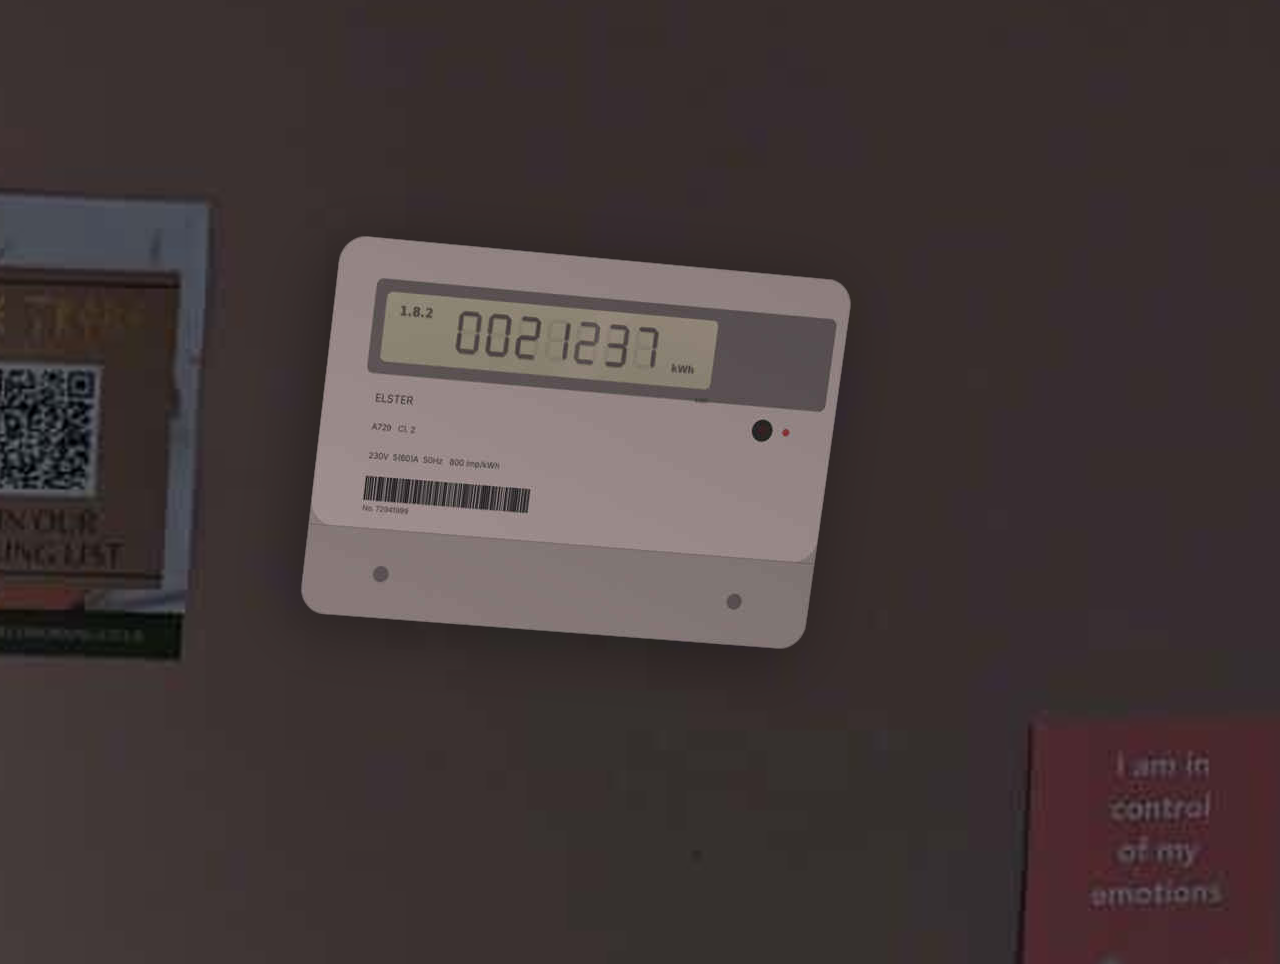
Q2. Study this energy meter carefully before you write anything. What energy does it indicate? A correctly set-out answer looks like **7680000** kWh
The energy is **21237** kWh
